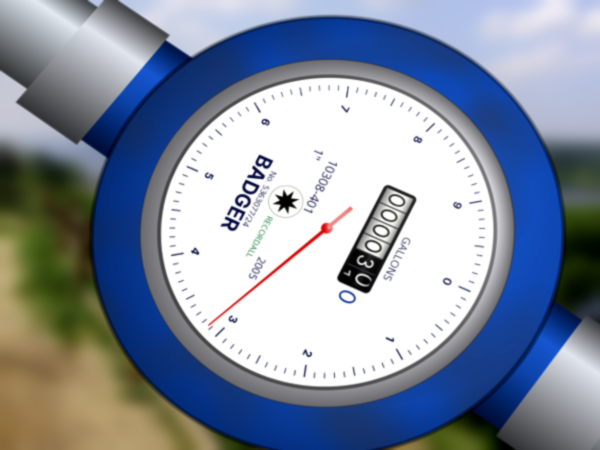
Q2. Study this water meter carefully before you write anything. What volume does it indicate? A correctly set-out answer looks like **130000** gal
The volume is **303.1** gal
